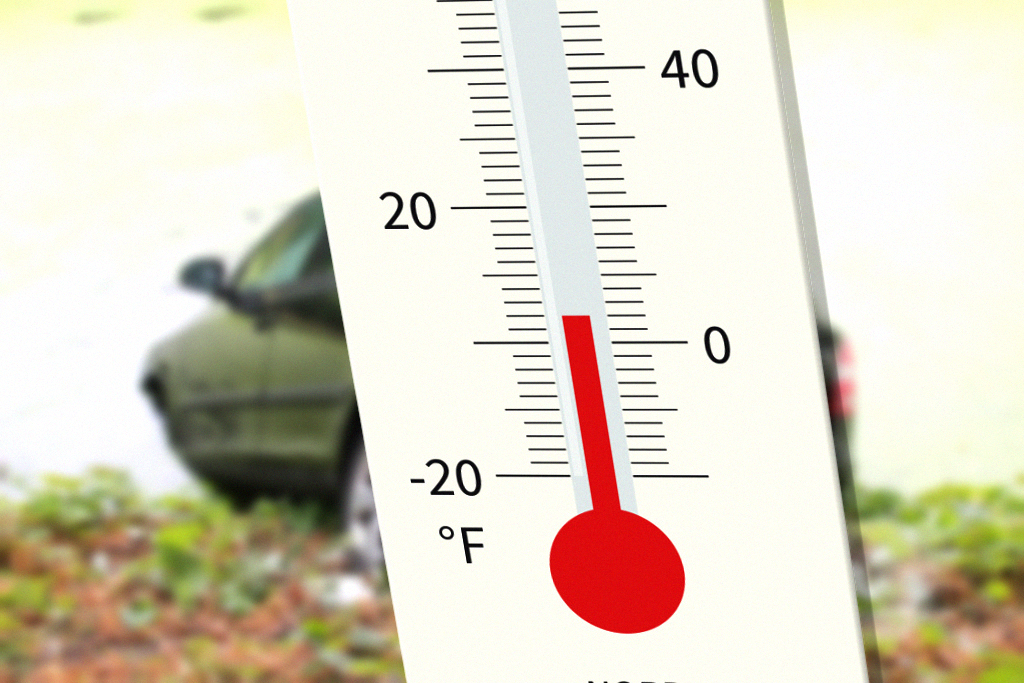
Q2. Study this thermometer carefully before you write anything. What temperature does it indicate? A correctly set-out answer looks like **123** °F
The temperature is **4** °F
